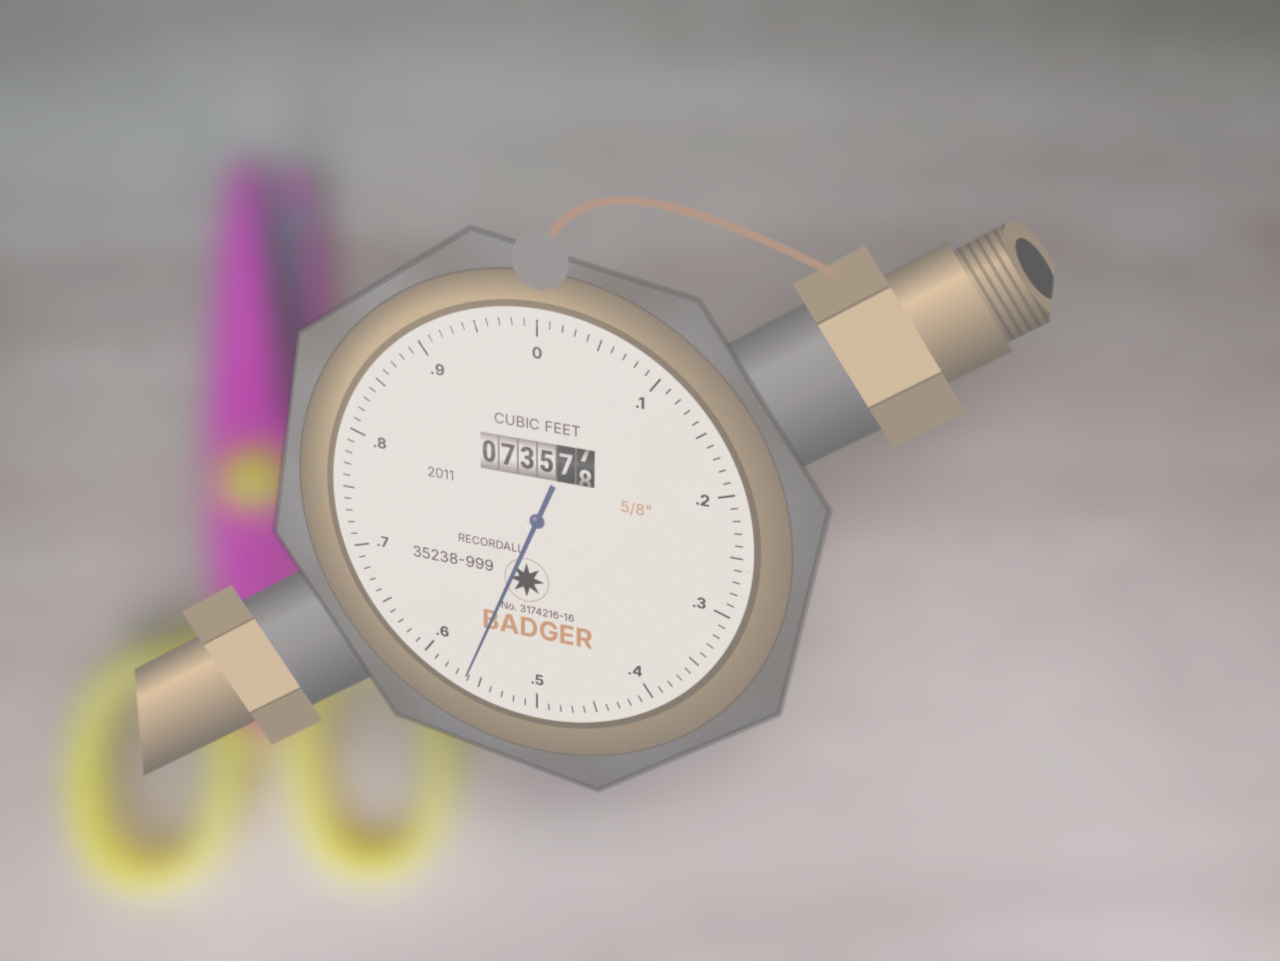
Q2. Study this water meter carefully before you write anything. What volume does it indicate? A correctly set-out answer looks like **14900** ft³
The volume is **73577.56** ft³
